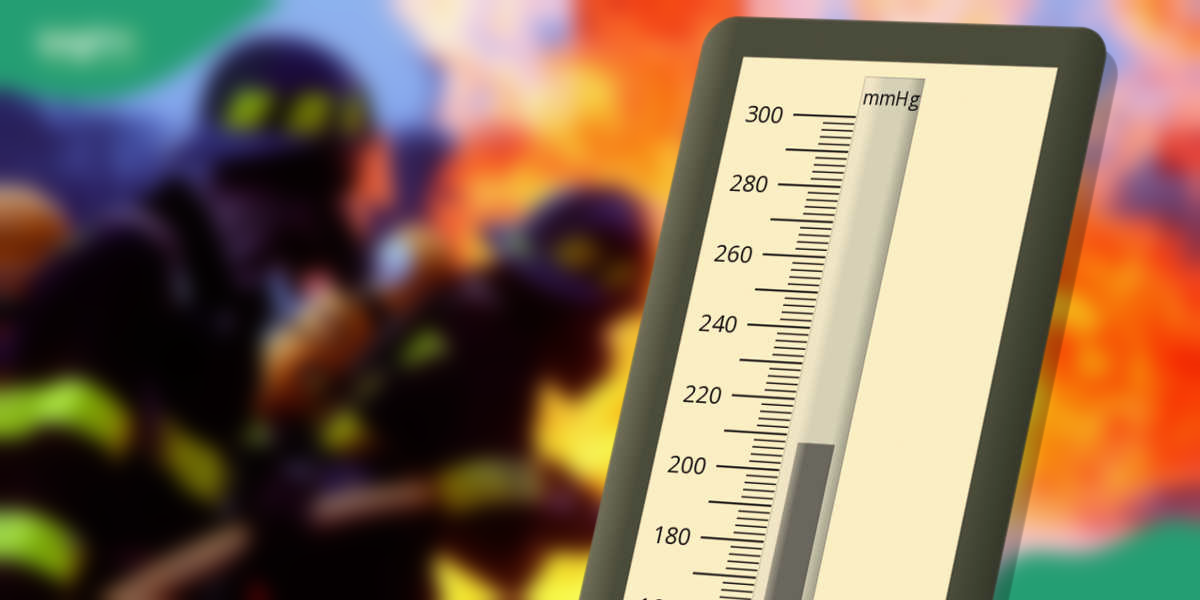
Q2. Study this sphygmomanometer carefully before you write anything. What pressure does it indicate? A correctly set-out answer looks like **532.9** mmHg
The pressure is **208** mmHg
